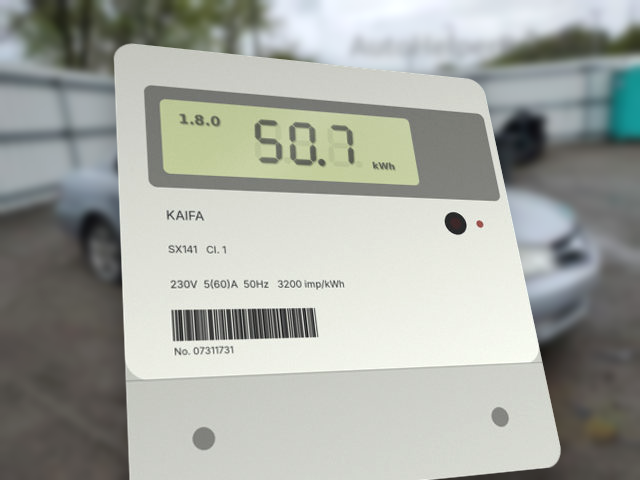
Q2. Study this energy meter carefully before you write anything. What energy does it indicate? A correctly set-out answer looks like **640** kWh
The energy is **50.7** kWh
